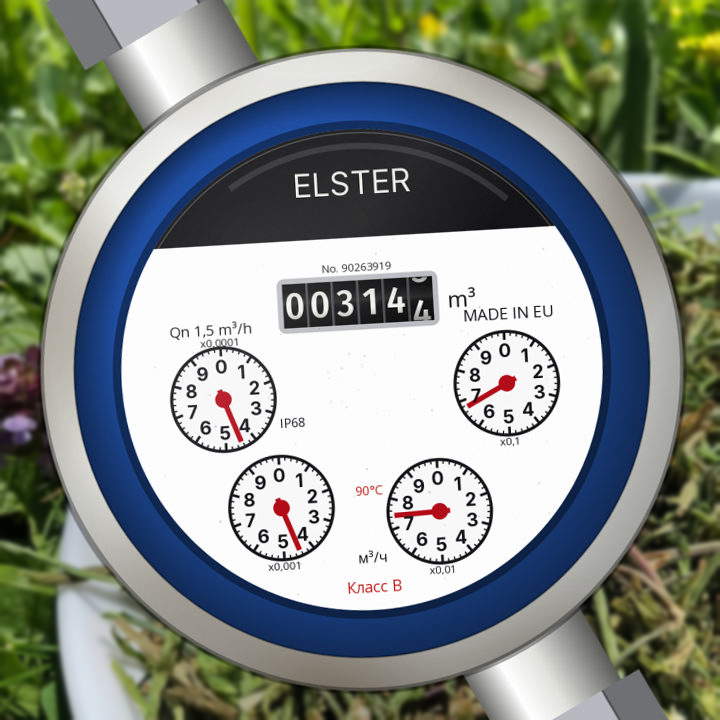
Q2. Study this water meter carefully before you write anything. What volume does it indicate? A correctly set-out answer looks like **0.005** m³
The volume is **3143.6744** m³
